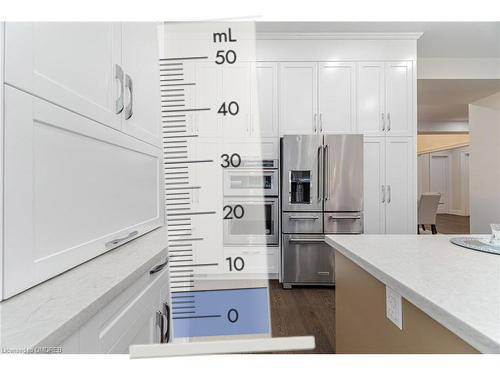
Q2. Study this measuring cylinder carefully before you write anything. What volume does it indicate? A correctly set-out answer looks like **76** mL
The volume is **5** mL
